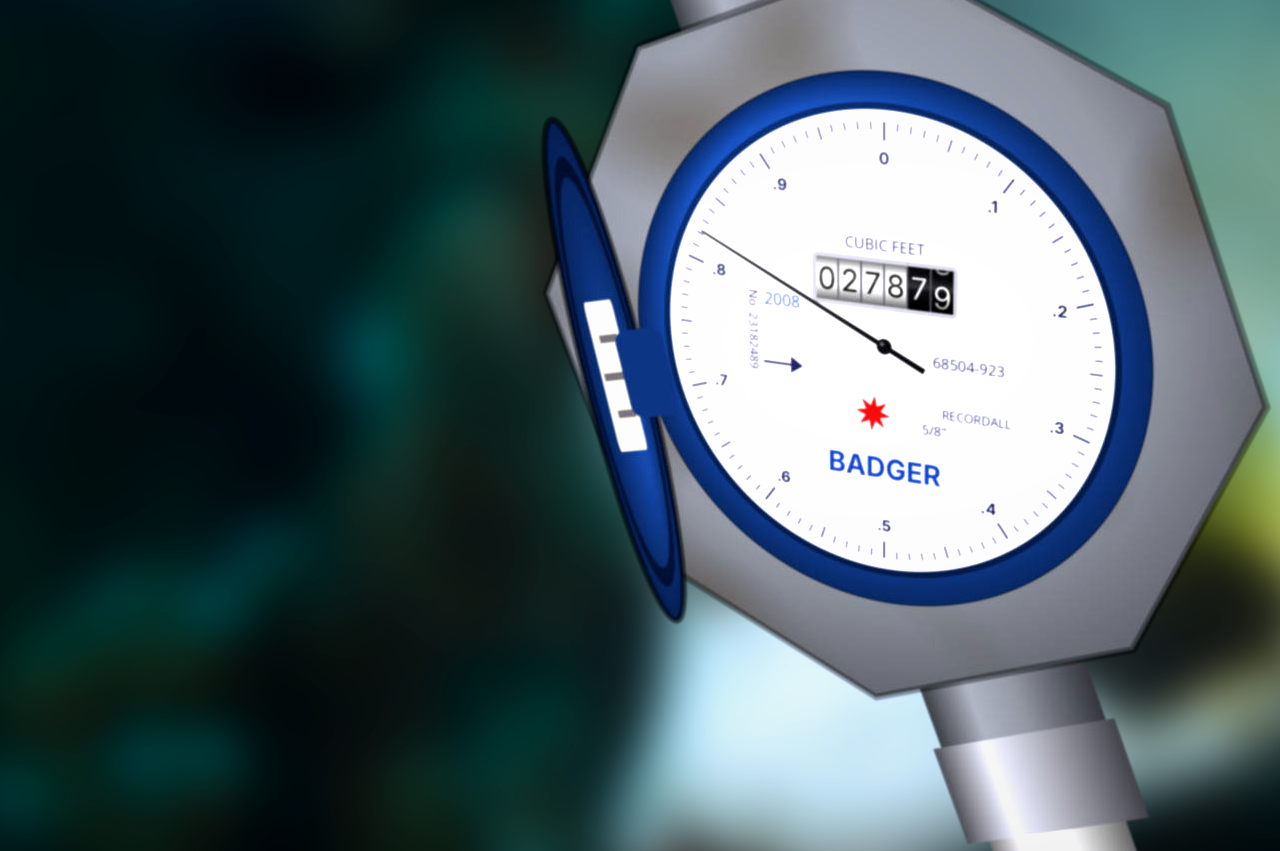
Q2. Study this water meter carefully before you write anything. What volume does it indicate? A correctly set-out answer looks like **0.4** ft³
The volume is **27878.82** ft³
